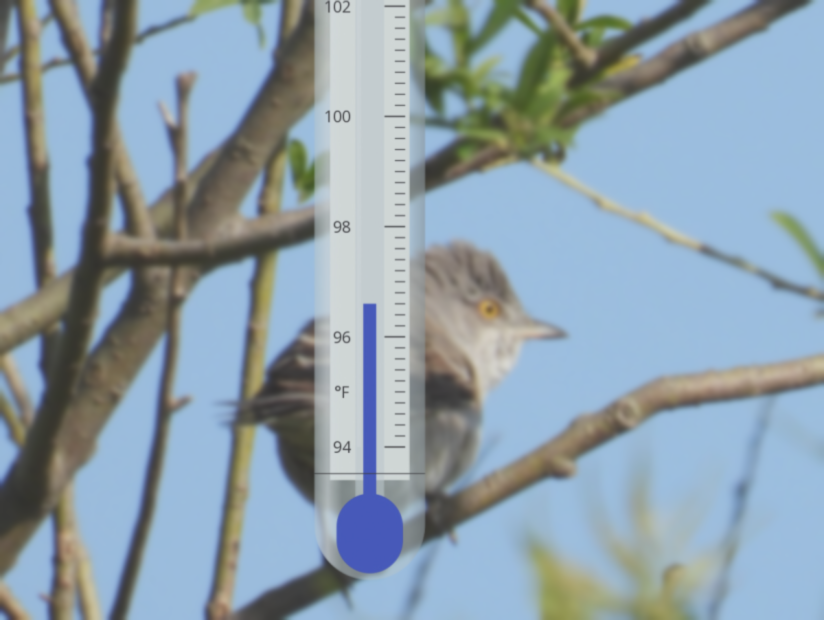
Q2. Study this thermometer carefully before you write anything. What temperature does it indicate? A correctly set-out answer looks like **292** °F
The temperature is **96.6** °F
